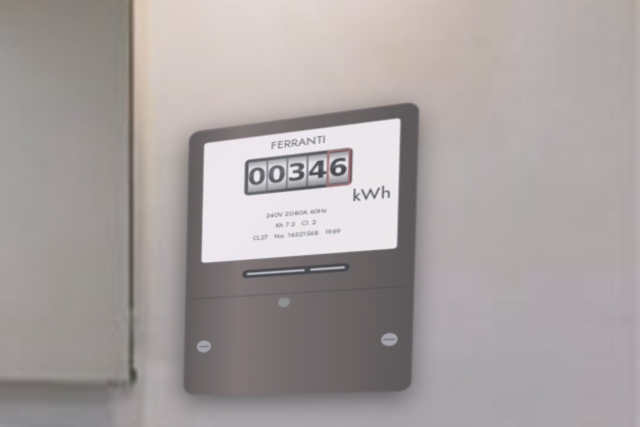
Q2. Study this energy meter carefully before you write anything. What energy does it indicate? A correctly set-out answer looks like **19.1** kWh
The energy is **34.6** kWh
